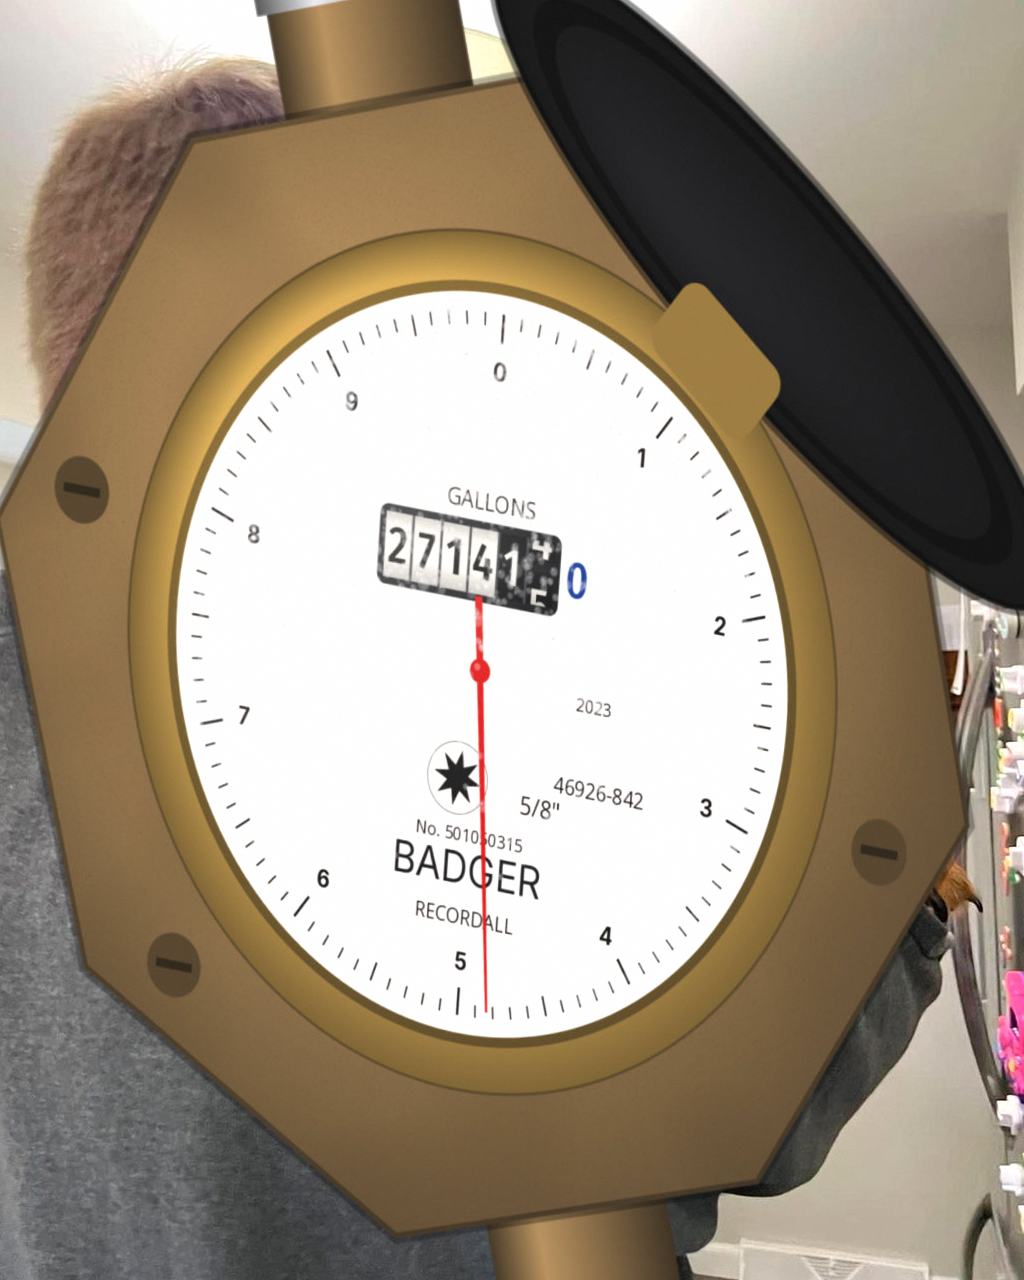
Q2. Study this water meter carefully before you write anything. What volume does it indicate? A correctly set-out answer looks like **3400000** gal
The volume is **2714144.8** gal
